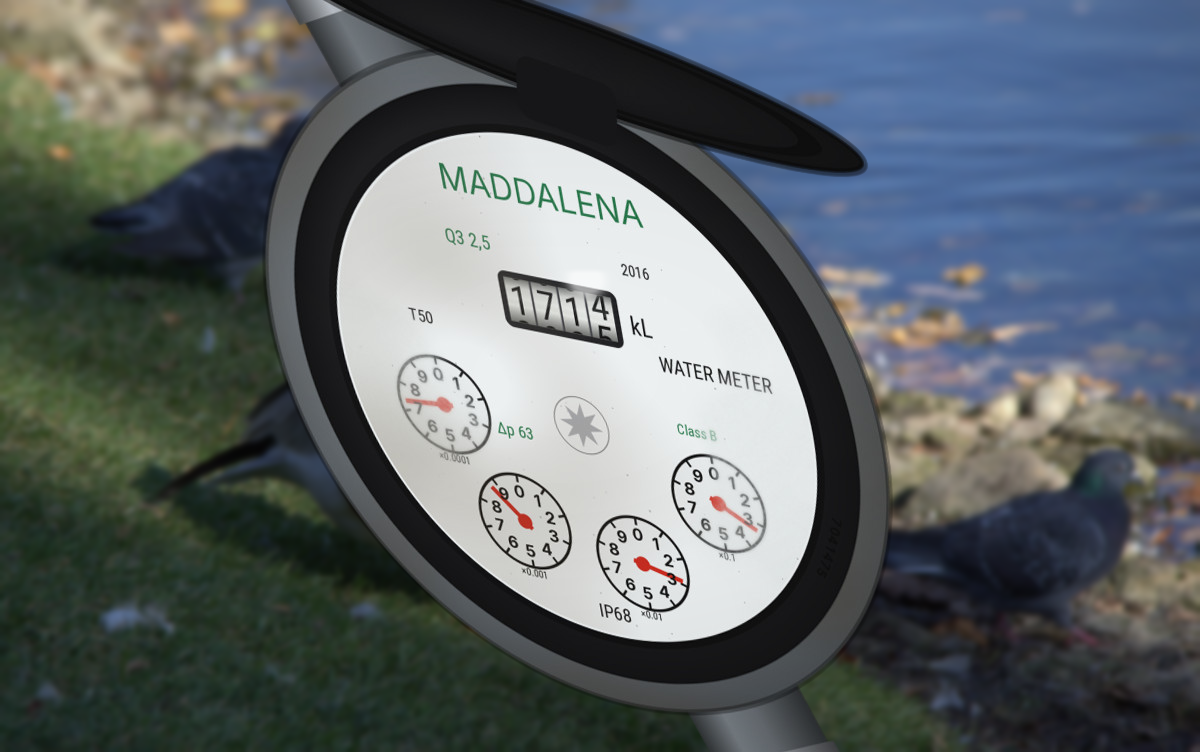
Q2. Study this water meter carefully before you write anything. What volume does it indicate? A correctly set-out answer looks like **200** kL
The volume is **1714.3287** kL
